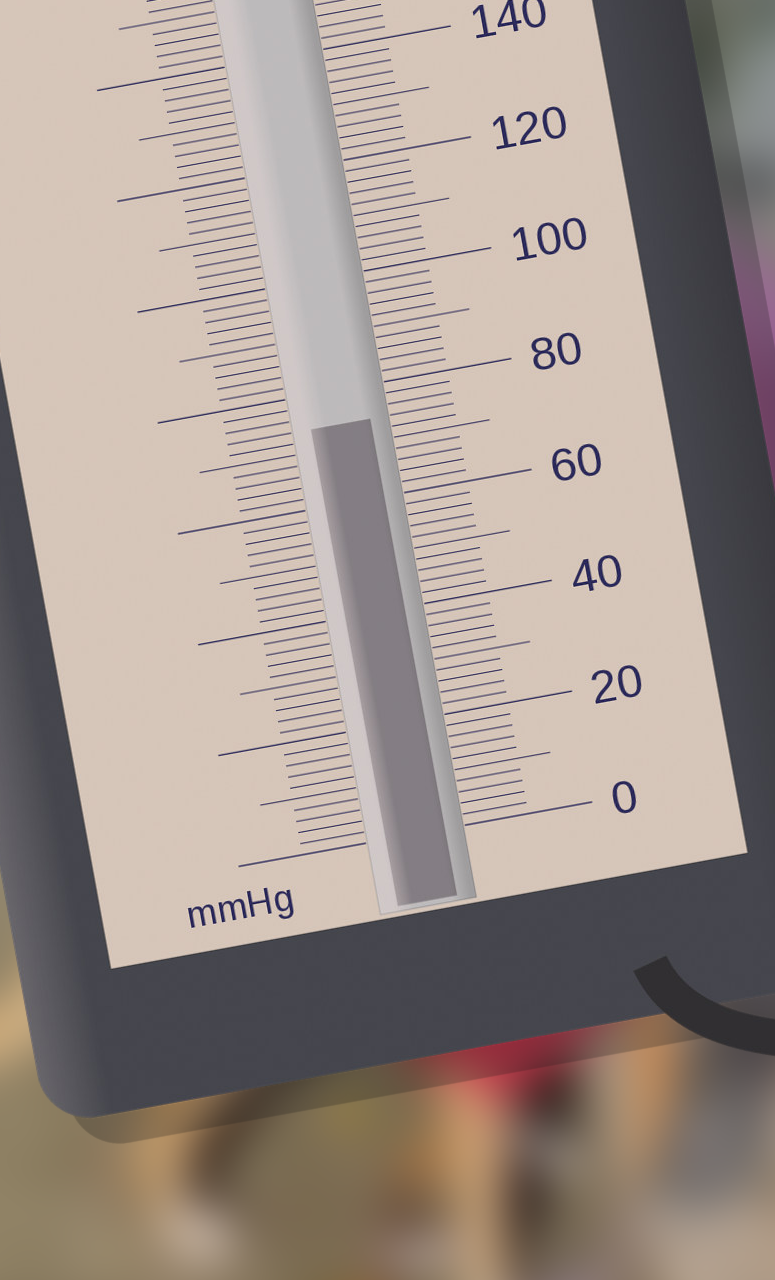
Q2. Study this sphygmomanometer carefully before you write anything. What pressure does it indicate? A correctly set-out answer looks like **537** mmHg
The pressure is **74** mmHg
